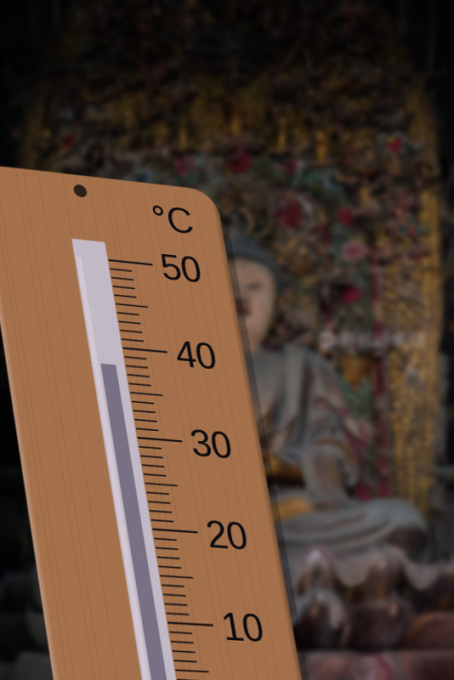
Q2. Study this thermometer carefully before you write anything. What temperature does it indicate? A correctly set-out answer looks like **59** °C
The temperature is **38** °C
